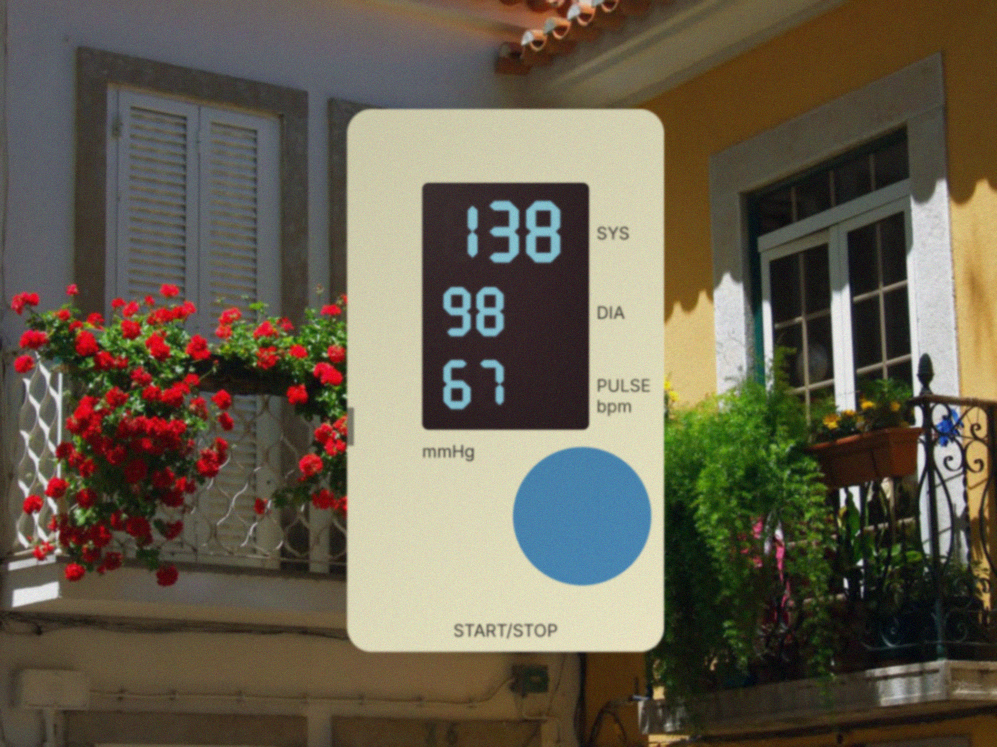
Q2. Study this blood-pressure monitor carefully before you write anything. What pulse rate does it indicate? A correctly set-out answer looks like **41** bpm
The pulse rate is **67** bpm
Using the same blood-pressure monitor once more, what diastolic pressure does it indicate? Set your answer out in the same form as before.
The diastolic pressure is **98** mmHg
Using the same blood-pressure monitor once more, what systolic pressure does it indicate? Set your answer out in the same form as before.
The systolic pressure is **138** mmHg
